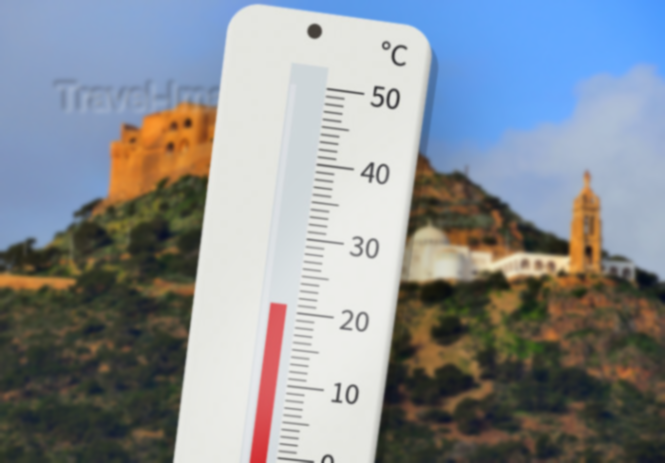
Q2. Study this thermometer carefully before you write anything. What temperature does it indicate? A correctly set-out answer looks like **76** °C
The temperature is **21** °C
